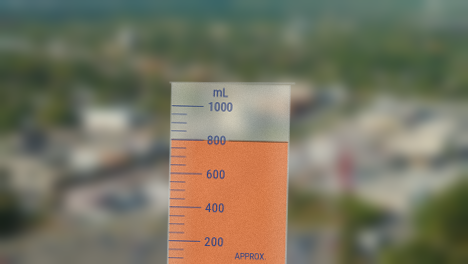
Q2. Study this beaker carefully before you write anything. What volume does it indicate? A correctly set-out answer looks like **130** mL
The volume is **800** mL
